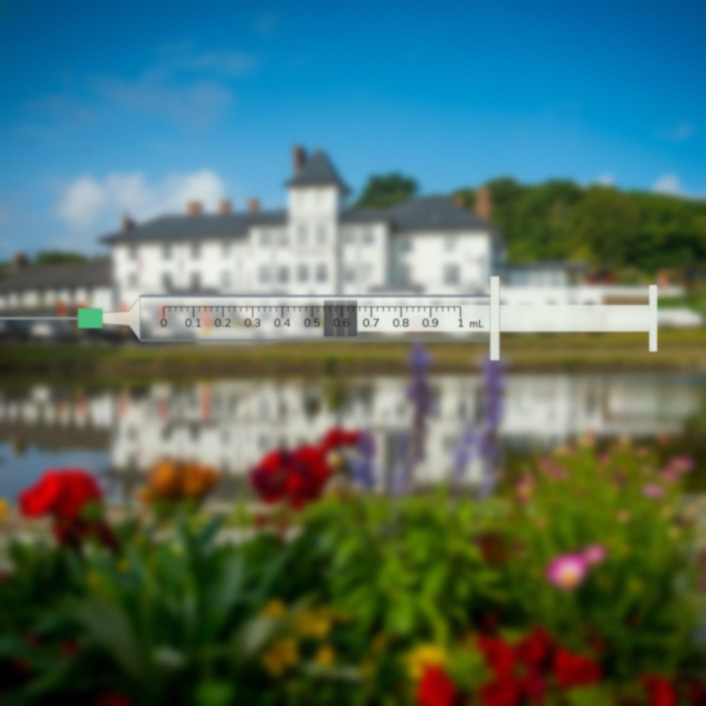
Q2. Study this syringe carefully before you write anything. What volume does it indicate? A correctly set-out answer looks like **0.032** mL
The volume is **0.54** mL
